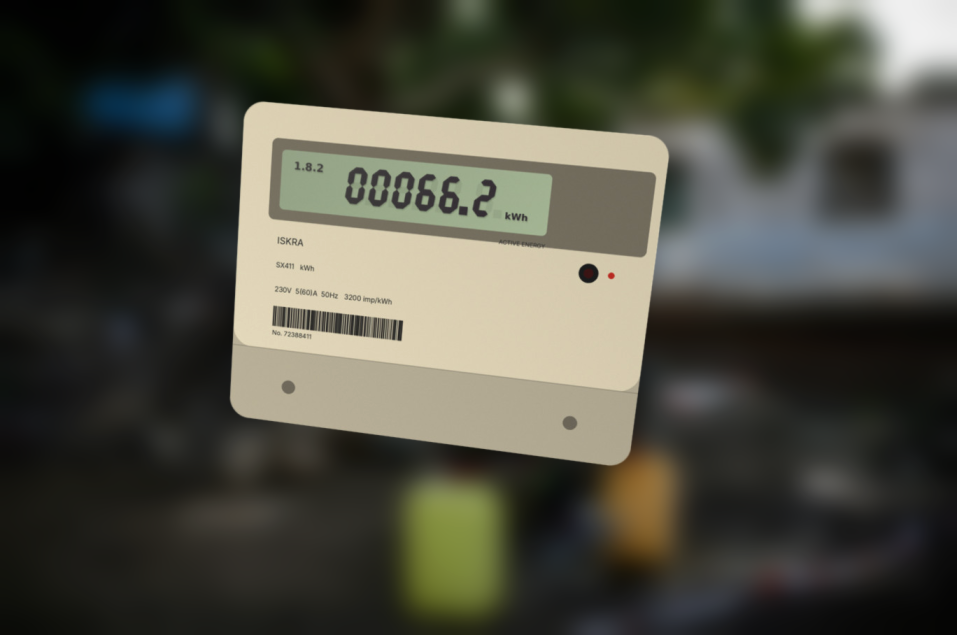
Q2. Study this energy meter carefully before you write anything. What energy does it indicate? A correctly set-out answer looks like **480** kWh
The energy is **66.2** kWh
